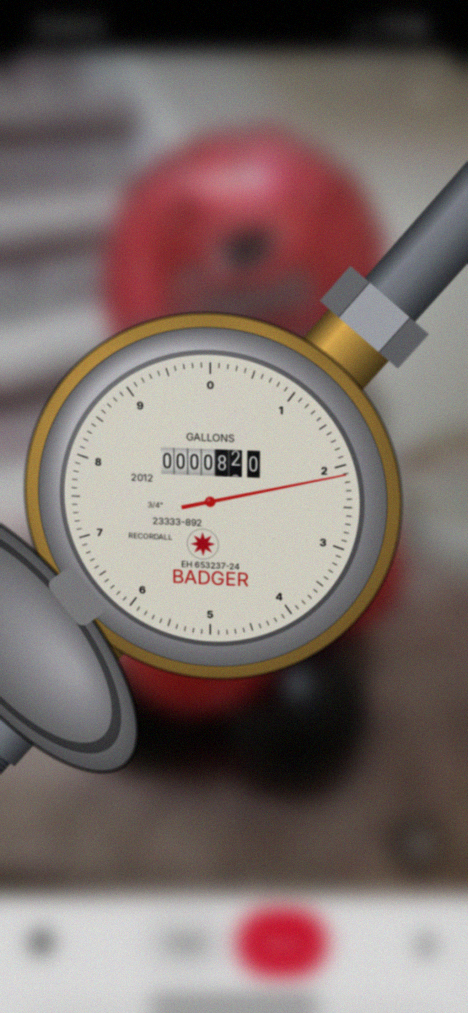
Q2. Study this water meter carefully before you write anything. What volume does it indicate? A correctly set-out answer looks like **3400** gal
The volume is **822.1** gal
